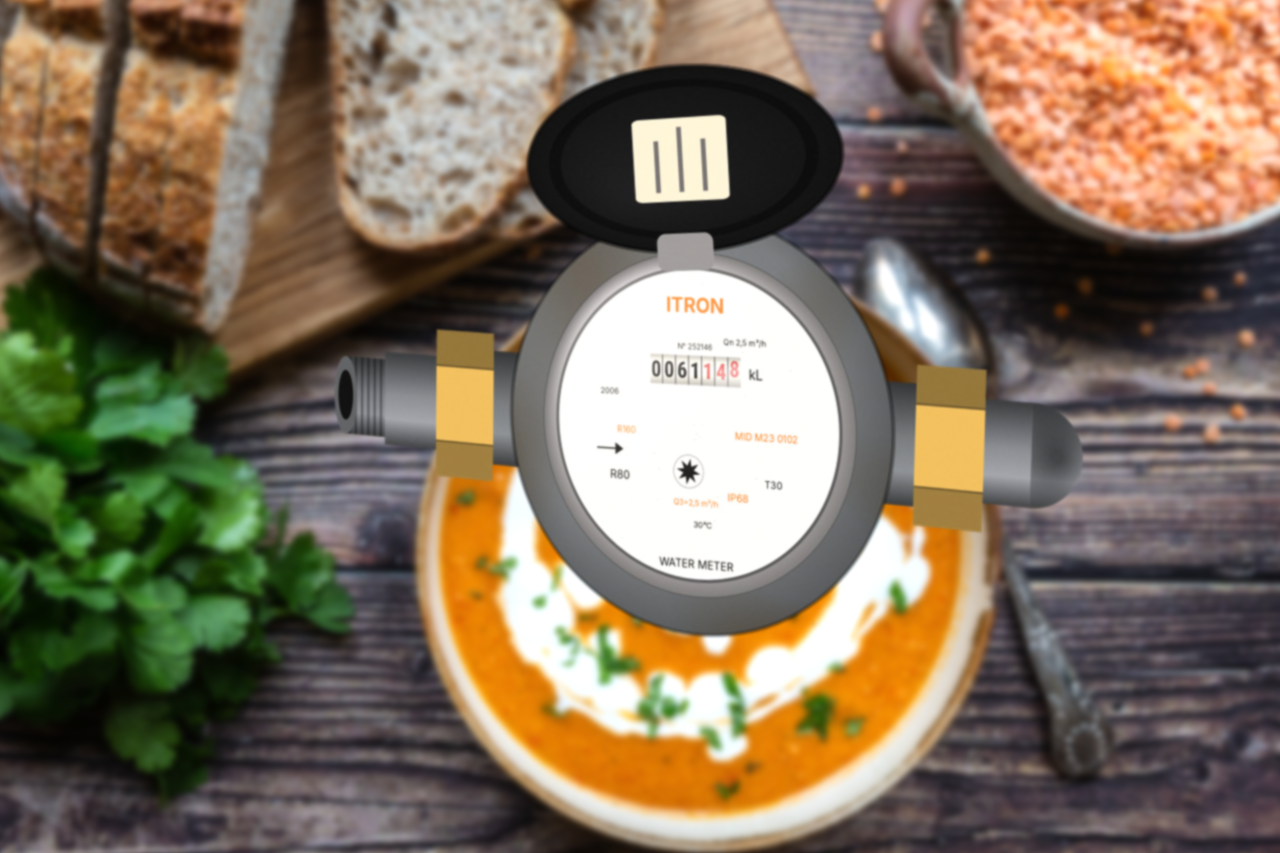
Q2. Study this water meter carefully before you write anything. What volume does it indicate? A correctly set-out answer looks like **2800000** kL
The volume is **61.148** kL
